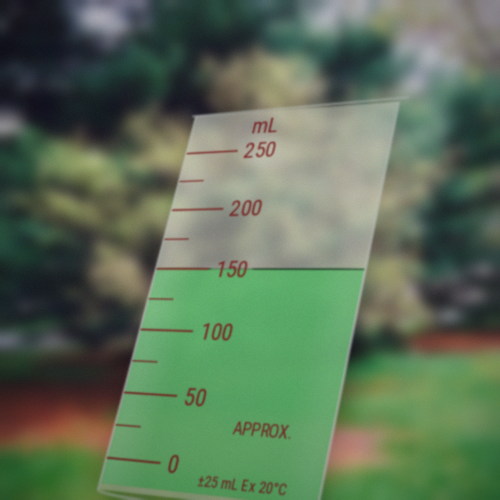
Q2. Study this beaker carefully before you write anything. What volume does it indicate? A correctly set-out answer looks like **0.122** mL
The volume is **150** mL
